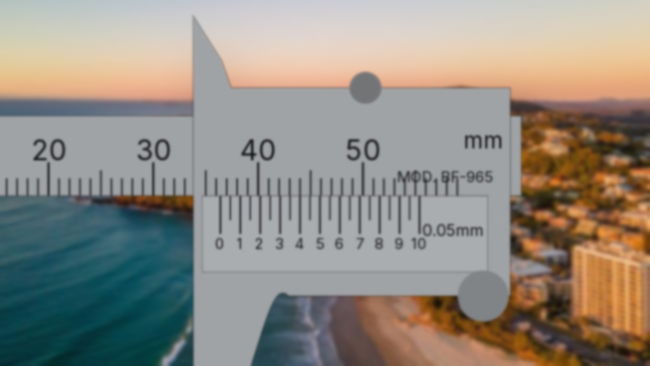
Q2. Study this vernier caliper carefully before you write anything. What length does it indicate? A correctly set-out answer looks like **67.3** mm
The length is **36.4** mm
